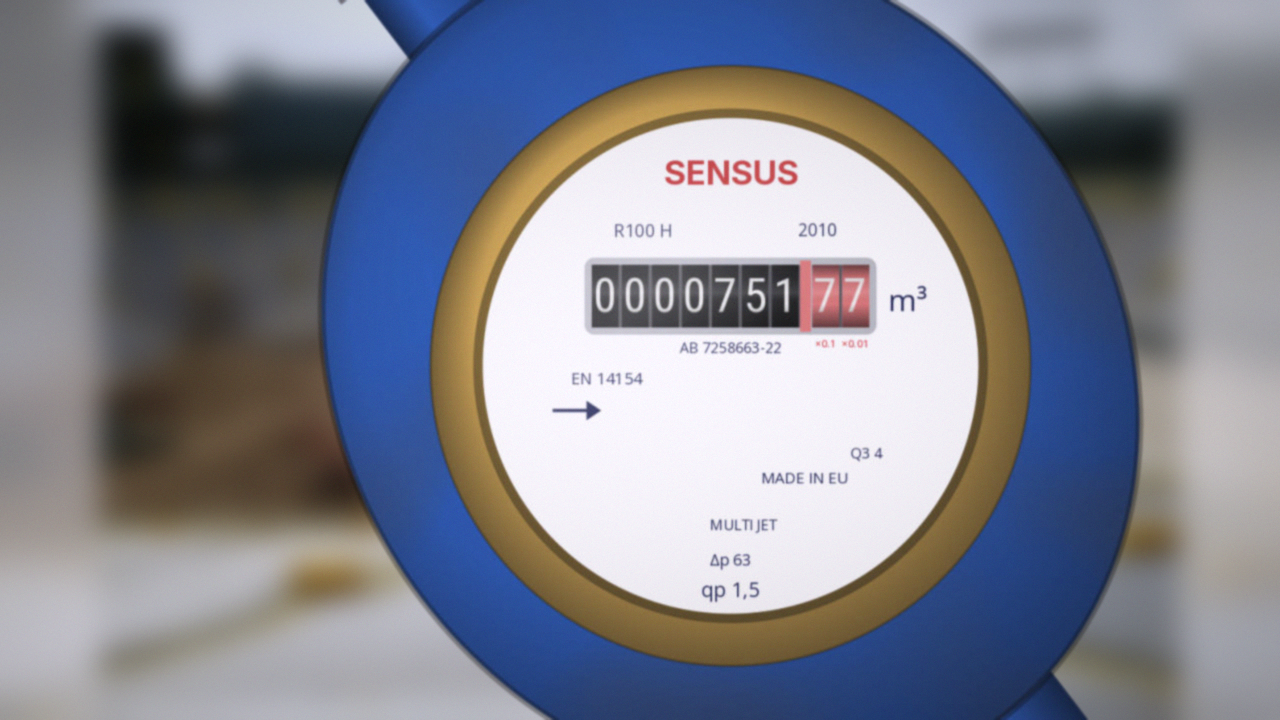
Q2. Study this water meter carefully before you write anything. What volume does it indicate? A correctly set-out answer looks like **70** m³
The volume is **751.77** m³
